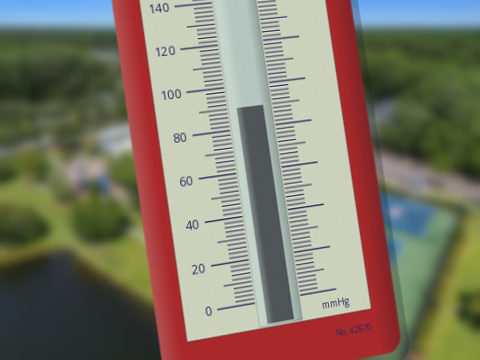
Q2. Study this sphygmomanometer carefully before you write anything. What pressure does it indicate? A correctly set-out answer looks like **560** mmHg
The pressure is **90** mmHg
